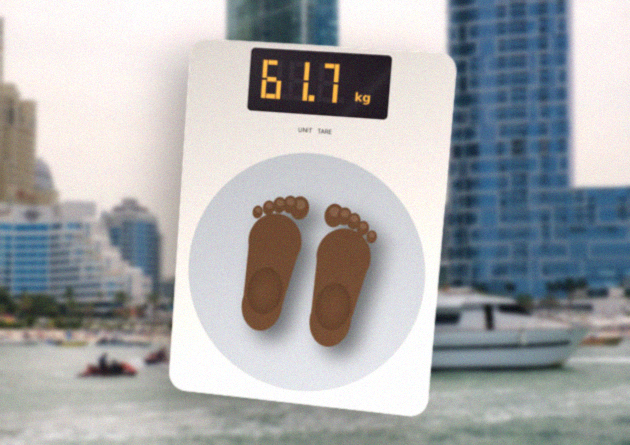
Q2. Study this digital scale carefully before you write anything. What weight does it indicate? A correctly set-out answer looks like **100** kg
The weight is **61.7** kg
